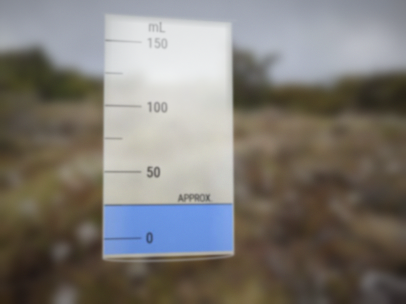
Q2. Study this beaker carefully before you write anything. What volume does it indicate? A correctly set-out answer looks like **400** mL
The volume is **25** mL
